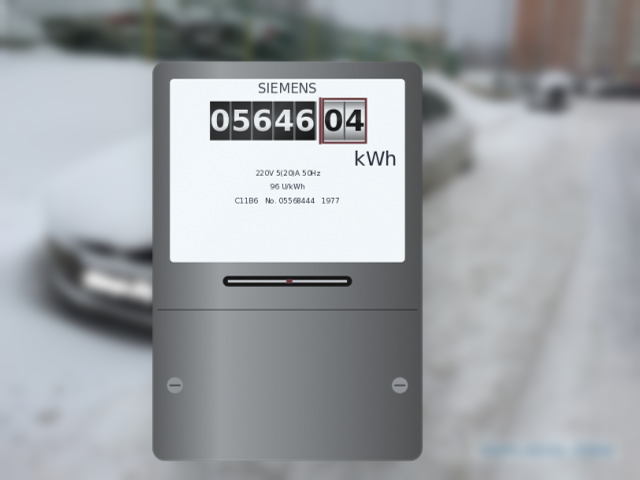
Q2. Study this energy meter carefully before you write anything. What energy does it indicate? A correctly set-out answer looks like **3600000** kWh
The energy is **5646.04** kWh
